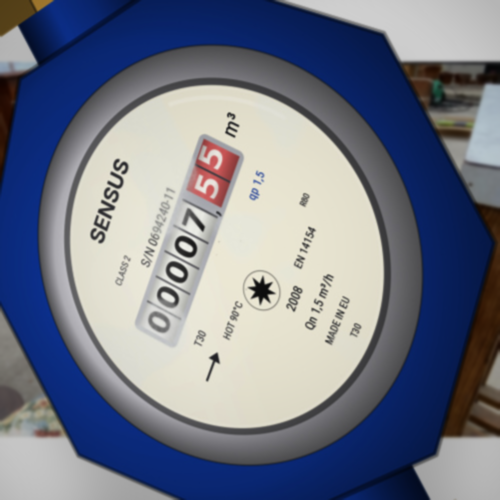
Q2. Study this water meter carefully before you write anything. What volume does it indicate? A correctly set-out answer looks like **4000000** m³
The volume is **7.55** m³
